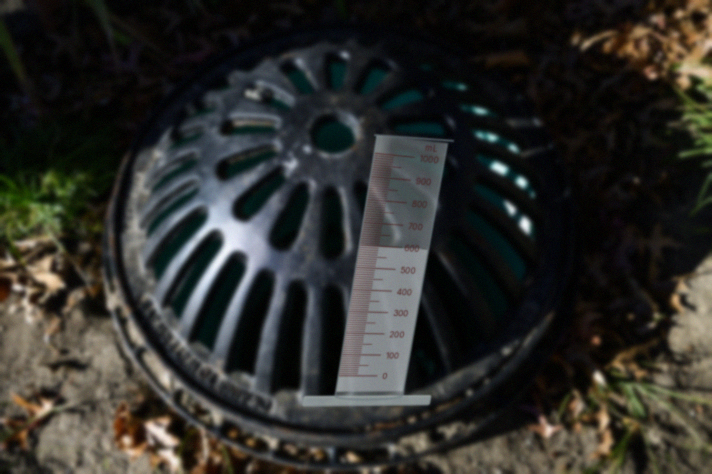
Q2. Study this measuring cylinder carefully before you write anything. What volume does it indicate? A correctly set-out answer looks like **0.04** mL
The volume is **600** mL
